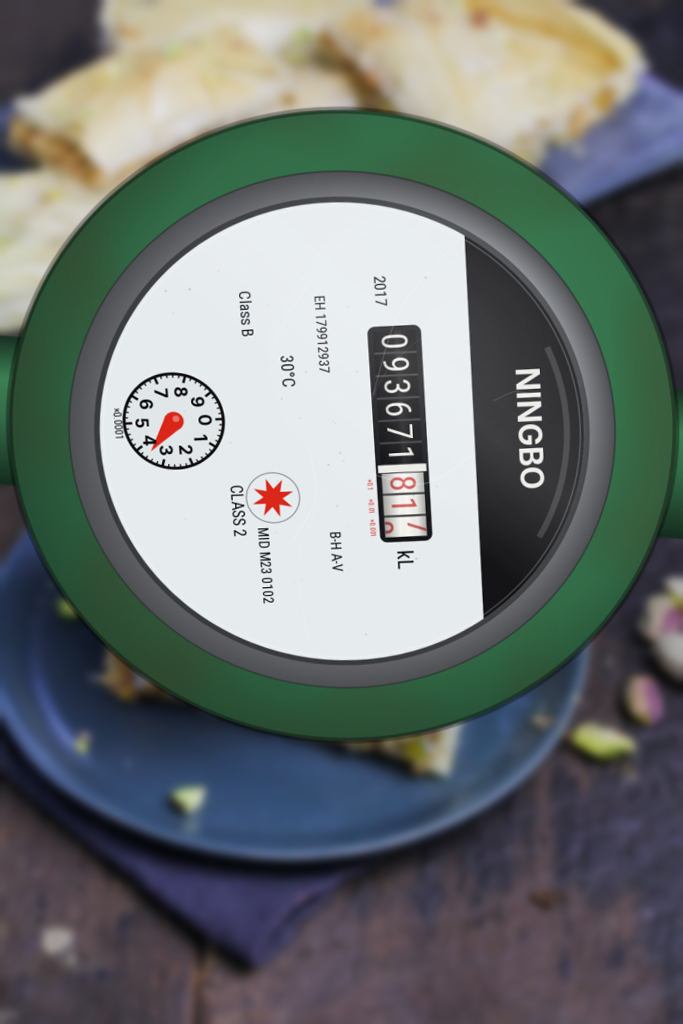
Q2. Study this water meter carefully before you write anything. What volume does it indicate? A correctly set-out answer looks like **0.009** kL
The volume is **93671.8173** kL
